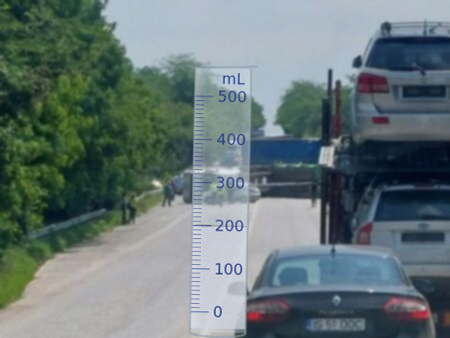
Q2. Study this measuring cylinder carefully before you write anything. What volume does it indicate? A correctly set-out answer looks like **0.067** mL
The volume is **200** mL
